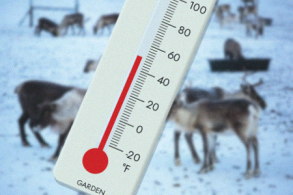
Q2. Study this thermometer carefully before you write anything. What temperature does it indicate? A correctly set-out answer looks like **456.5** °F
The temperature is **50** °F
